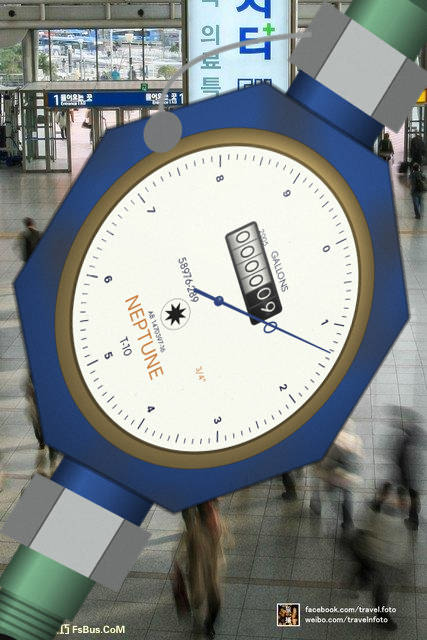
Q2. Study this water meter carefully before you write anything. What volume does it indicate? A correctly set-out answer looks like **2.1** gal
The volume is **91.3** gal
